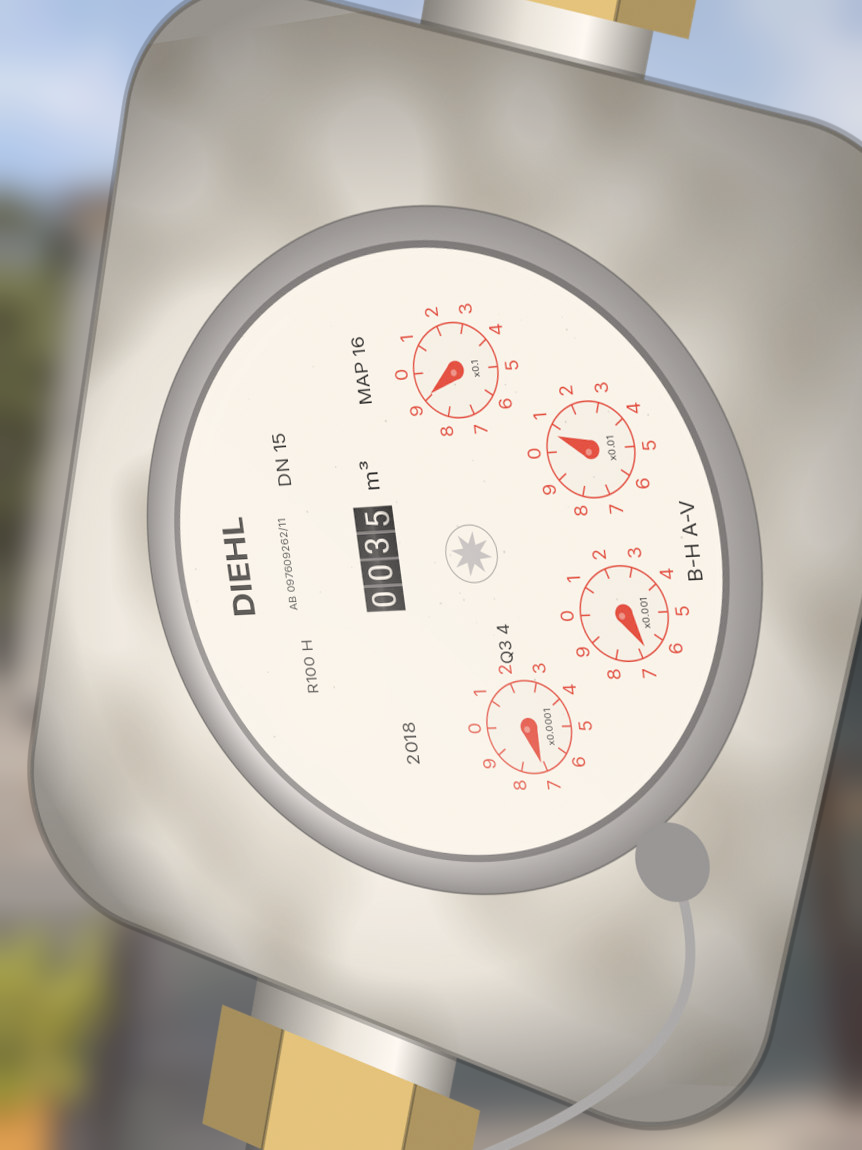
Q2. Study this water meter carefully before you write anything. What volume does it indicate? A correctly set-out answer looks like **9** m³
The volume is **34.9067** m³
